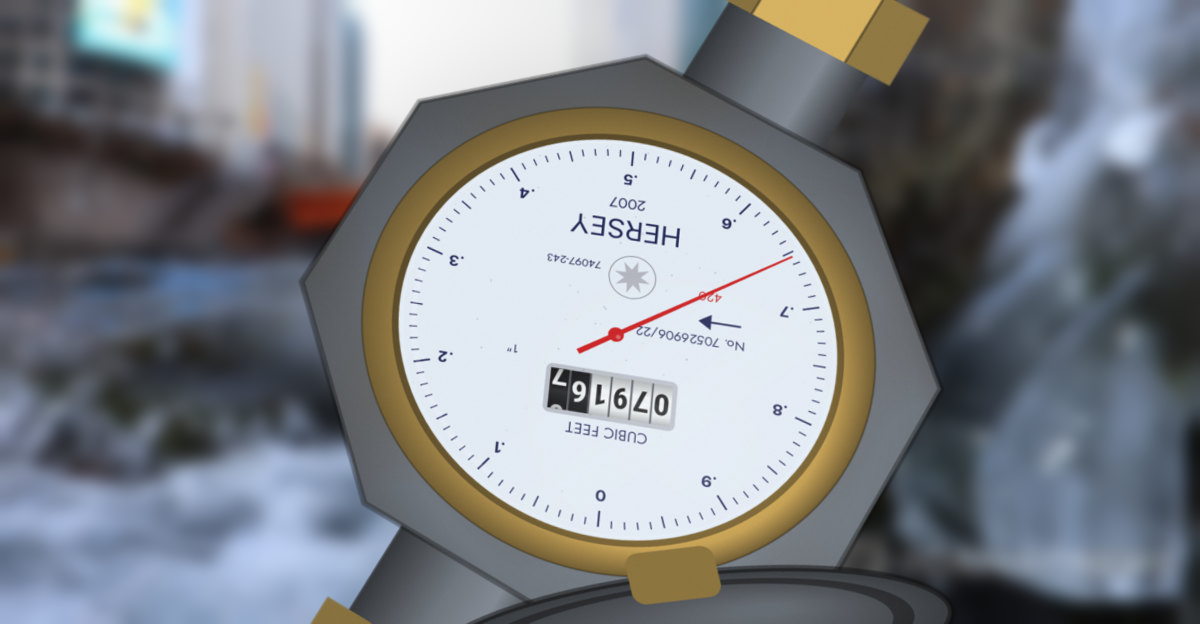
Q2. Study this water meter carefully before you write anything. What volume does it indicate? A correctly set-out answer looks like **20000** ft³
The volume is **79166.65** ft³
